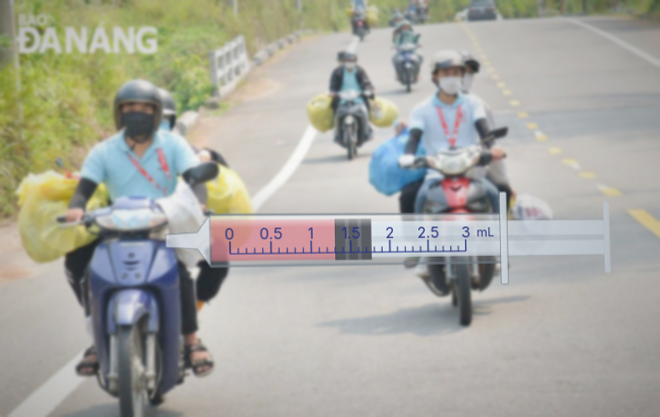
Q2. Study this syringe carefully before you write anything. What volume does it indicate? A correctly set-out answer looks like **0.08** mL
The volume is **1.3** mL
